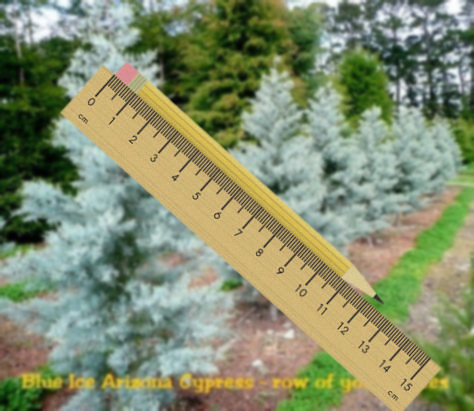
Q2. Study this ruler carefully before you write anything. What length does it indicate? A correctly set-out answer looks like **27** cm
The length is **12.5** cm
